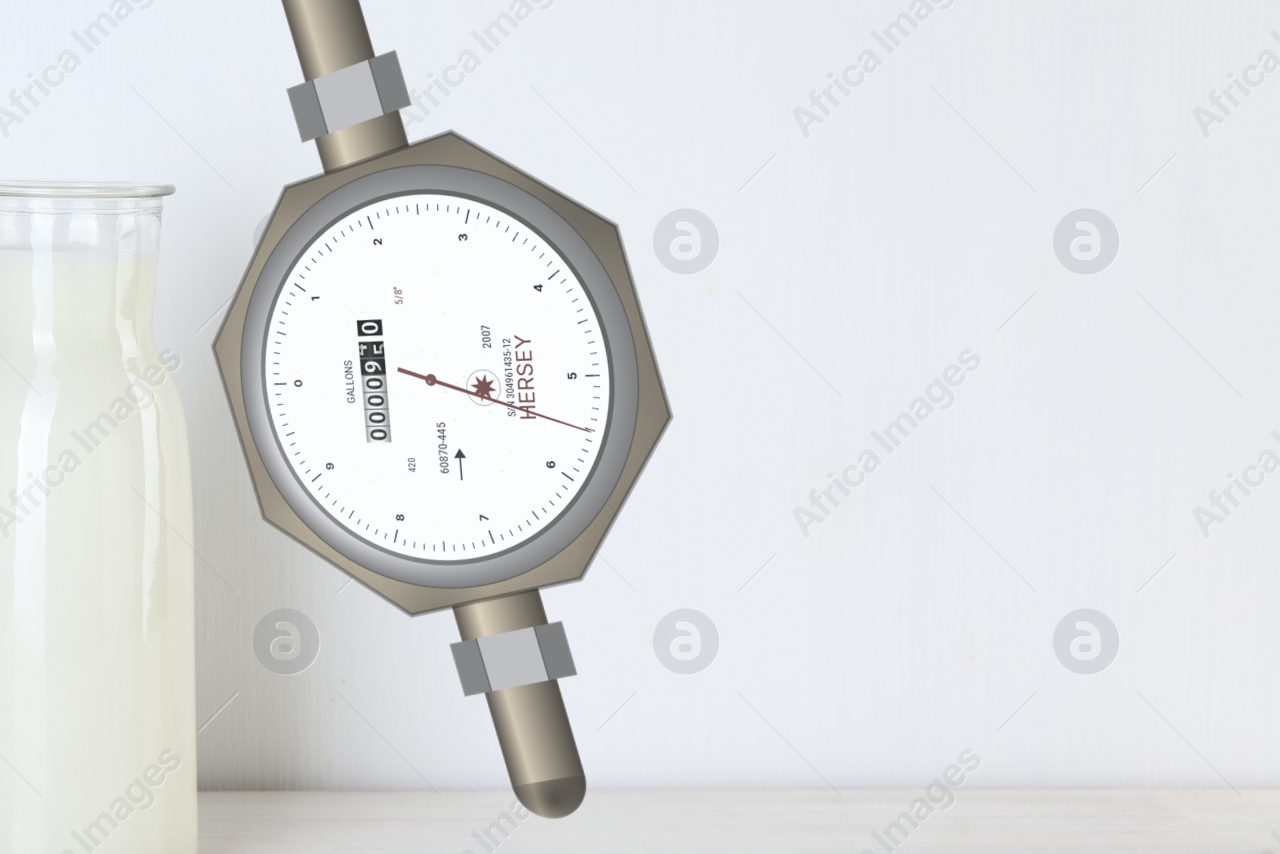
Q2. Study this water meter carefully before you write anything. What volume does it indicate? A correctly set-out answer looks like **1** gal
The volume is **945.5** gal
